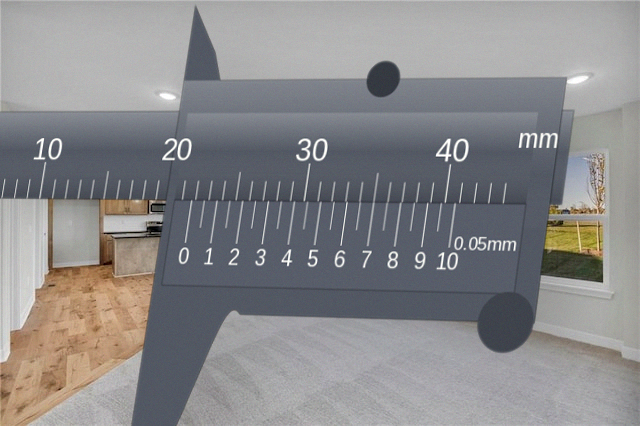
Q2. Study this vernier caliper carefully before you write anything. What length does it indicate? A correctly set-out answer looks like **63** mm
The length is **21.7** mm
